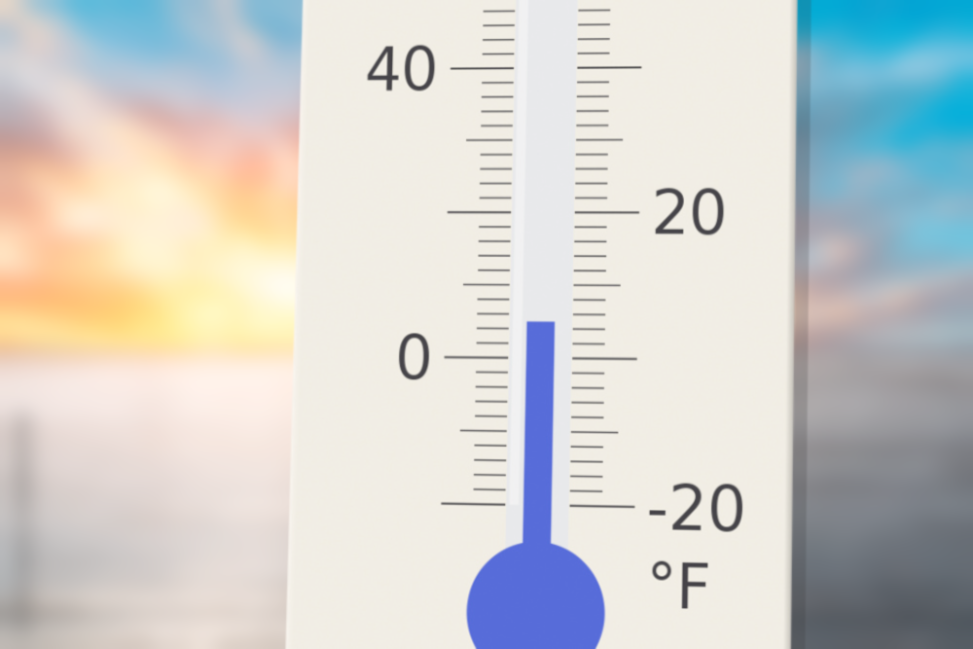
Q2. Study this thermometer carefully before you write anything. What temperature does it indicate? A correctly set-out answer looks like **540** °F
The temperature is **5** °F
